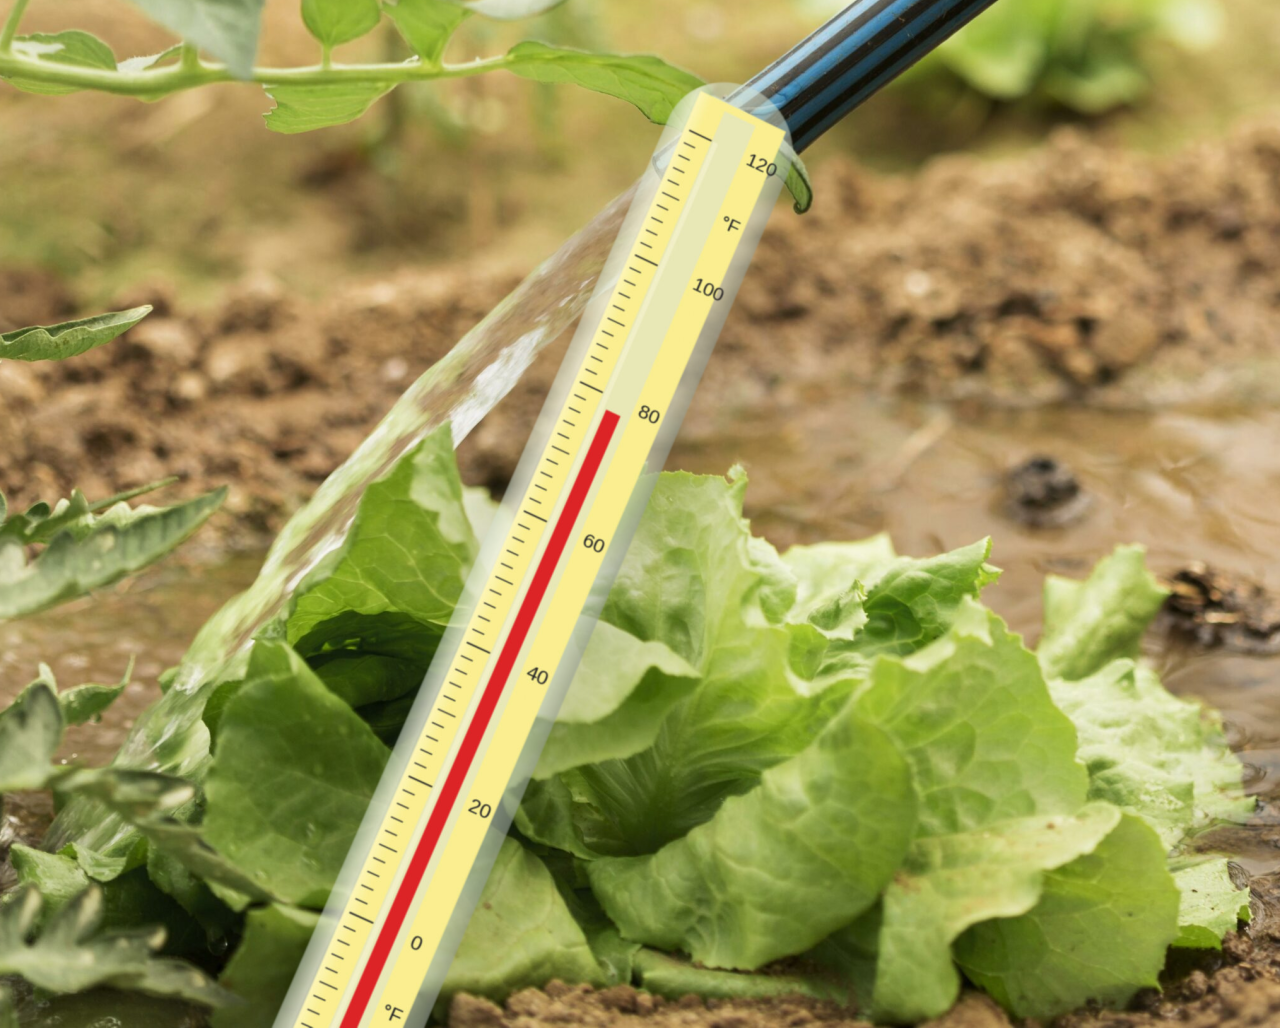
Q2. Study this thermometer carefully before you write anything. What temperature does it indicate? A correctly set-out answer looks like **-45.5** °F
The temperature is **78** °F
